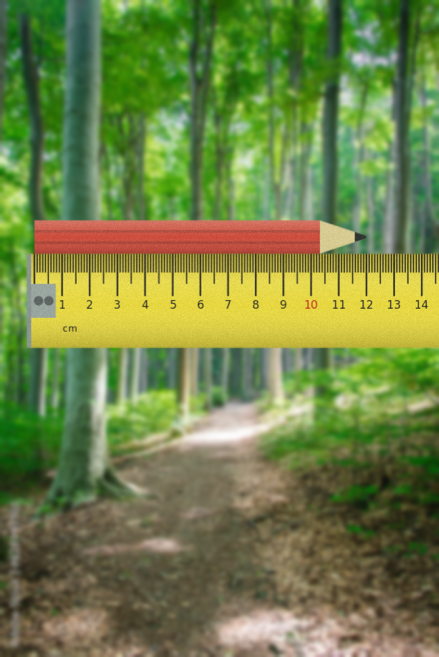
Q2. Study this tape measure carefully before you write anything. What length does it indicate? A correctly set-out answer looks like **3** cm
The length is **12** cm
